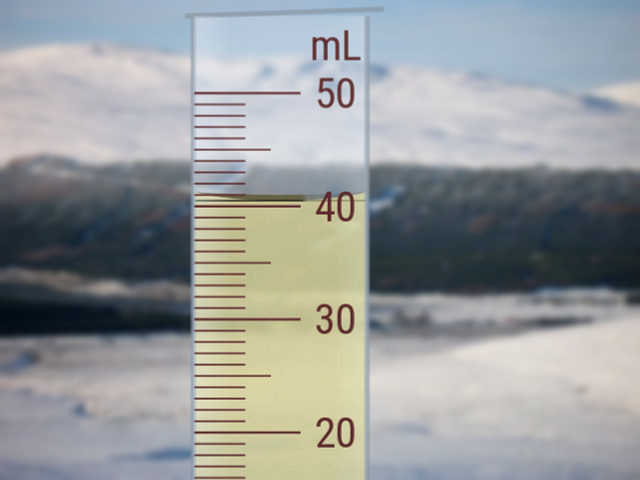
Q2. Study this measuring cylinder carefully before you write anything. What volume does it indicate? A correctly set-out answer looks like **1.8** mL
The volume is **40.5** mL
